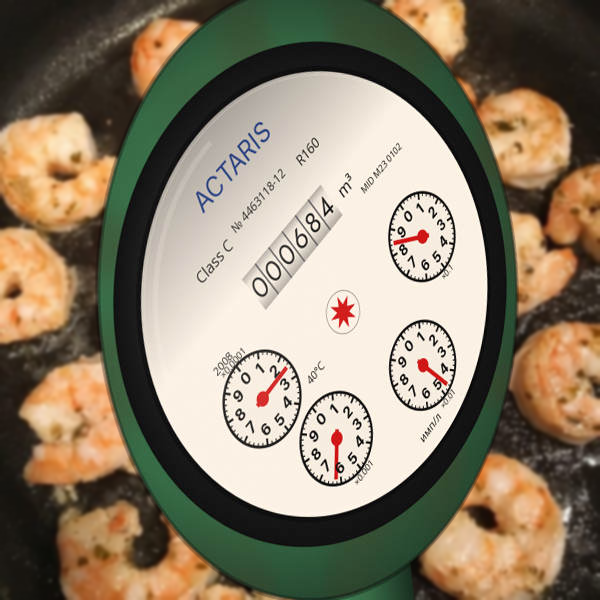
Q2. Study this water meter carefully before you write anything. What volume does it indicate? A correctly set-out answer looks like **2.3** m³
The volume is **684.8462** m³
